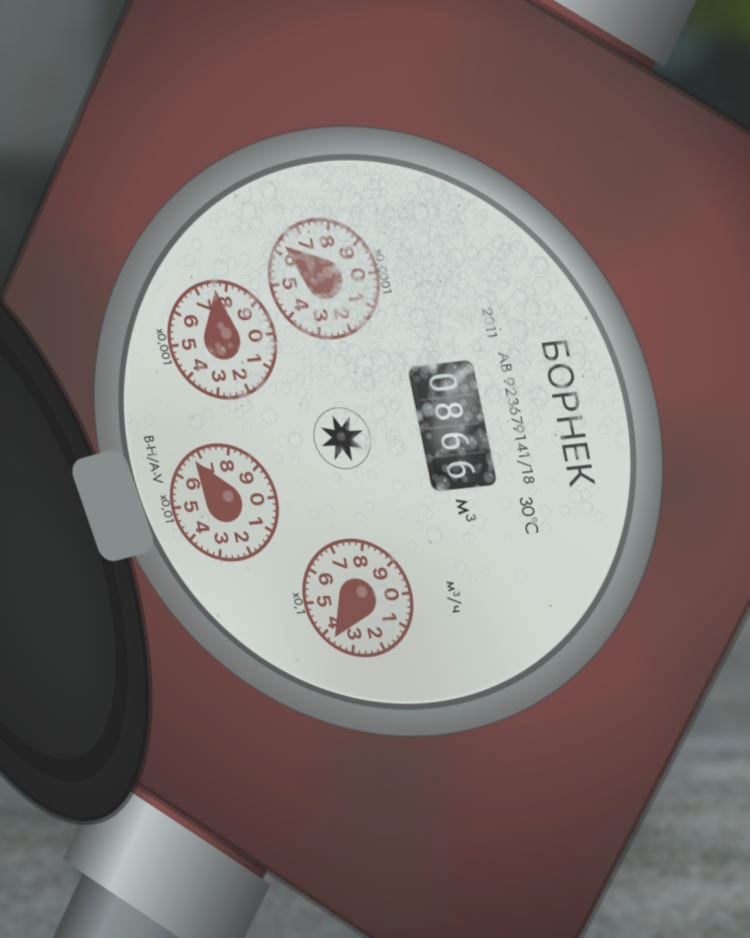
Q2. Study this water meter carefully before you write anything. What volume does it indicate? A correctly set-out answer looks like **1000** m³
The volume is **866.3676** m³
